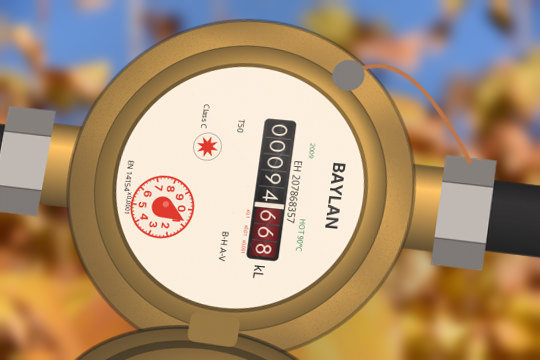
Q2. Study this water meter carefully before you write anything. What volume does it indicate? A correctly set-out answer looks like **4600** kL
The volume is **94.6680** kL
